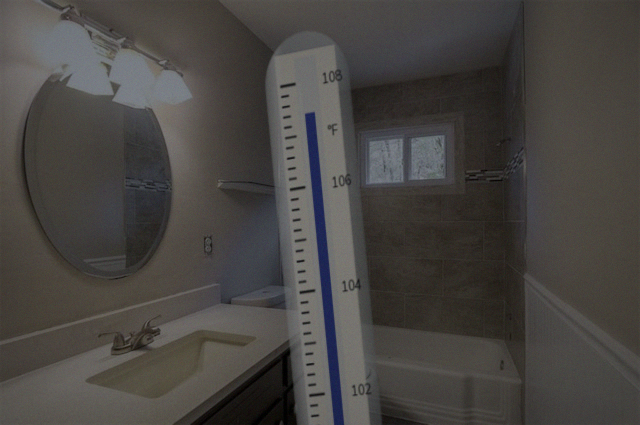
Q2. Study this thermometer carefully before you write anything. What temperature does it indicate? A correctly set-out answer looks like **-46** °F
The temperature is **107.4** °F
